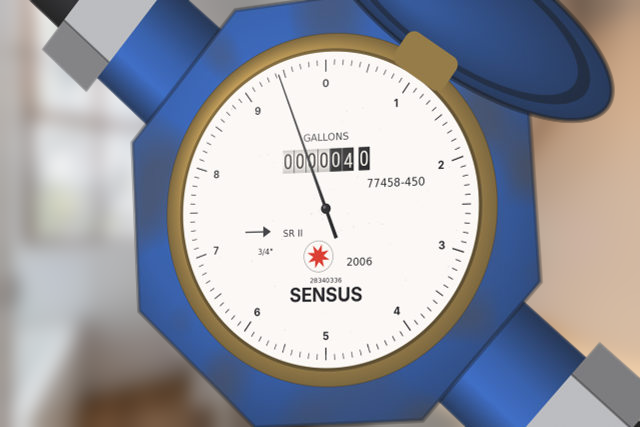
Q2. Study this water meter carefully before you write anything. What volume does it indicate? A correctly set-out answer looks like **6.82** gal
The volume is **39.4** gal
